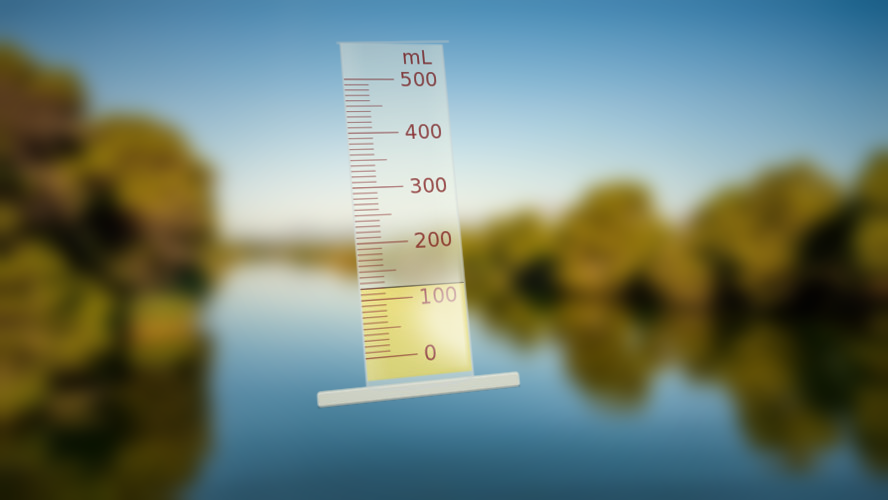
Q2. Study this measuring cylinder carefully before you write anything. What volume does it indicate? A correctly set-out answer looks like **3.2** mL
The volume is **120** mL
